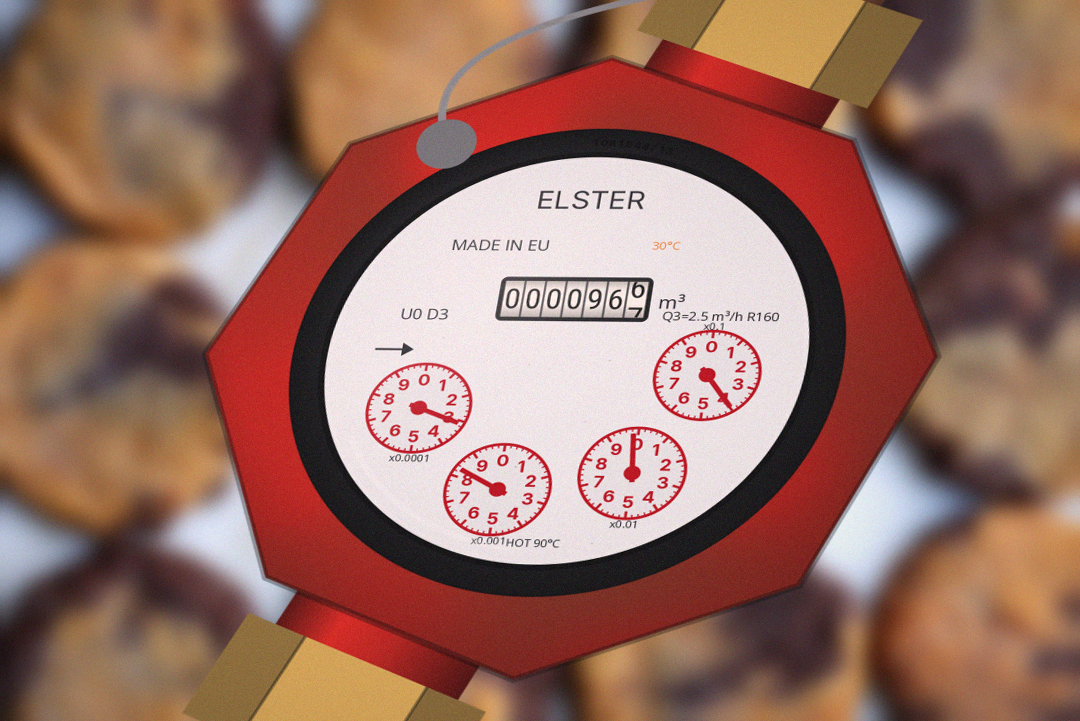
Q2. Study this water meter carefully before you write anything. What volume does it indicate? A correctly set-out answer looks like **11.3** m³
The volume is **966.3983** m³
